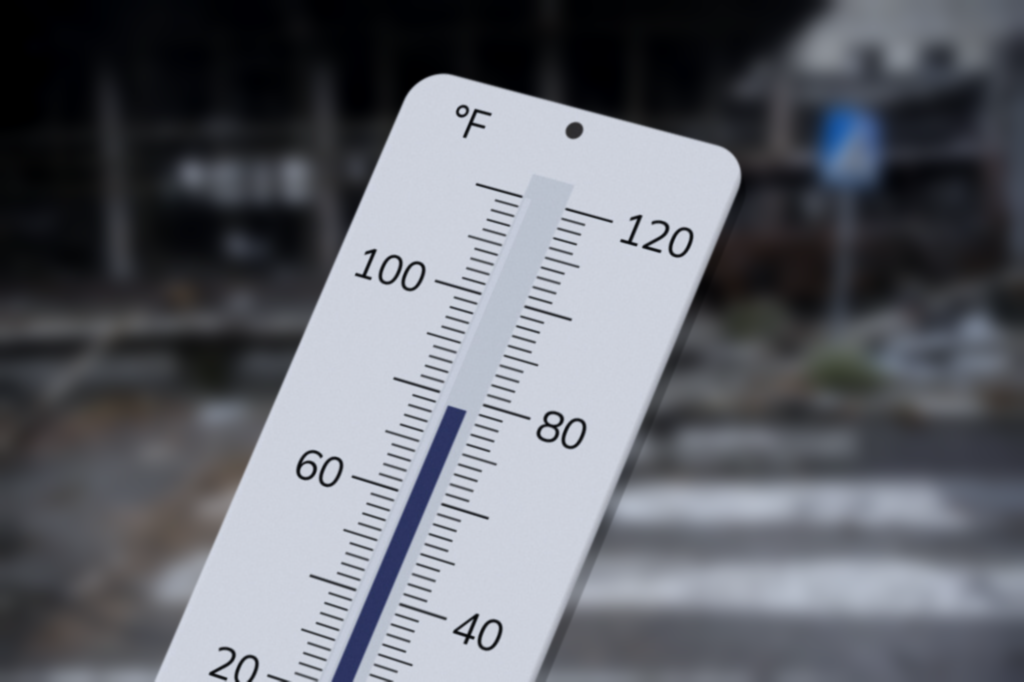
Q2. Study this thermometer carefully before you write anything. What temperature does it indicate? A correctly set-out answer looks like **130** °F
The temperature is **78** °F
